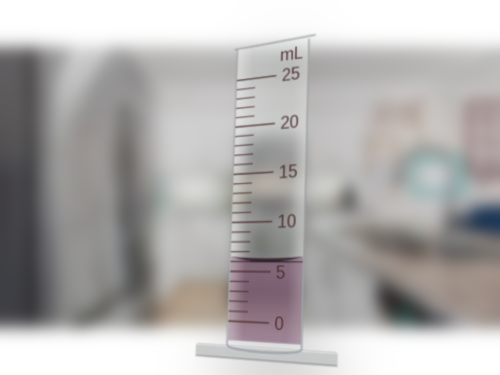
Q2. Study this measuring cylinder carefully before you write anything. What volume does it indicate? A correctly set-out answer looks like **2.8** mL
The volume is **6** mL
